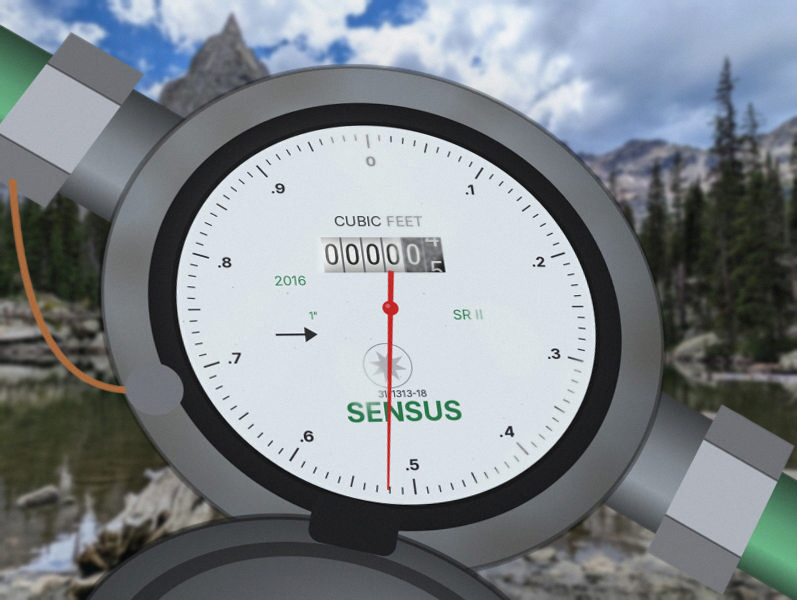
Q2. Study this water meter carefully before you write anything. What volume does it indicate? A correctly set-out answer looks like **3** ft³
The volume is **4.52** ft³
